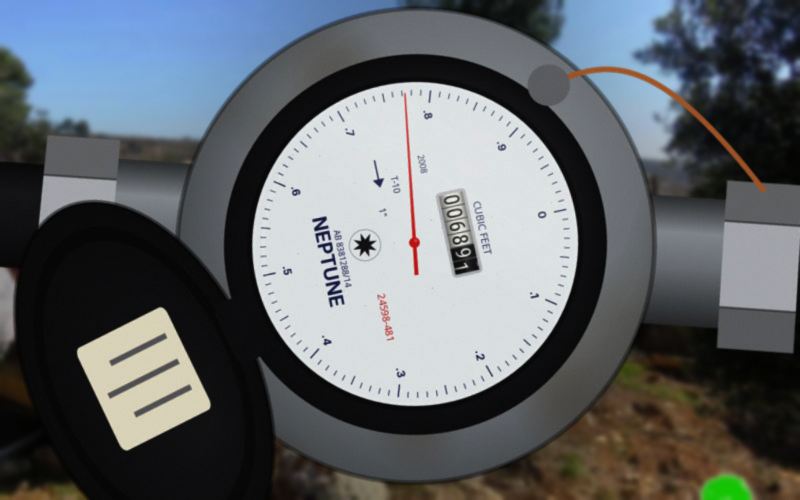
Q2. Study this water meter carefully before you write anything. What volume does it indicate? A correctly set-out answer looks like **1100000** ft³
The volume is **6890.77** ft³
